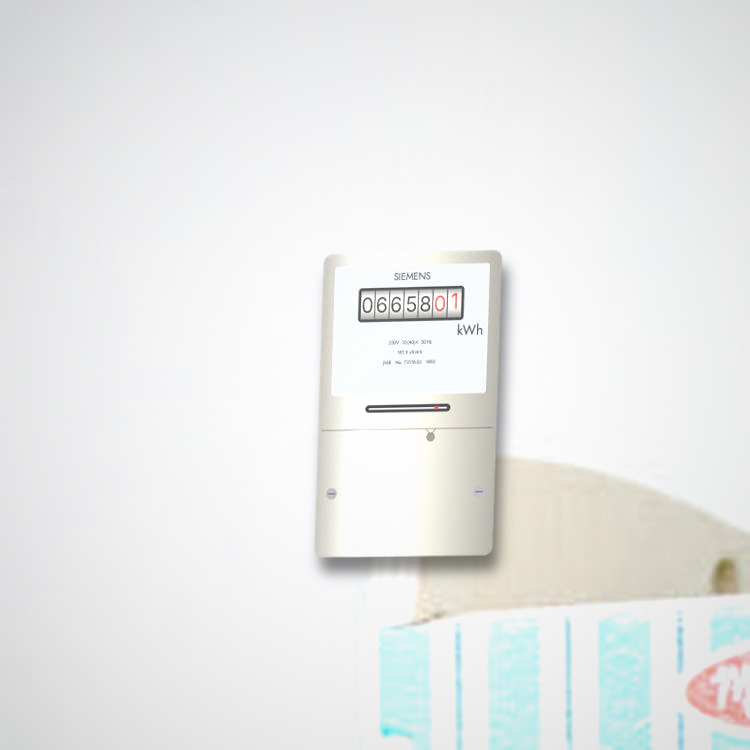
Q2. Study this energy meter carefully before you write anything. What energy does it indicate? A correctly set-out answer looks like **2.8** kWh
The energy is **6658.01** kWh
